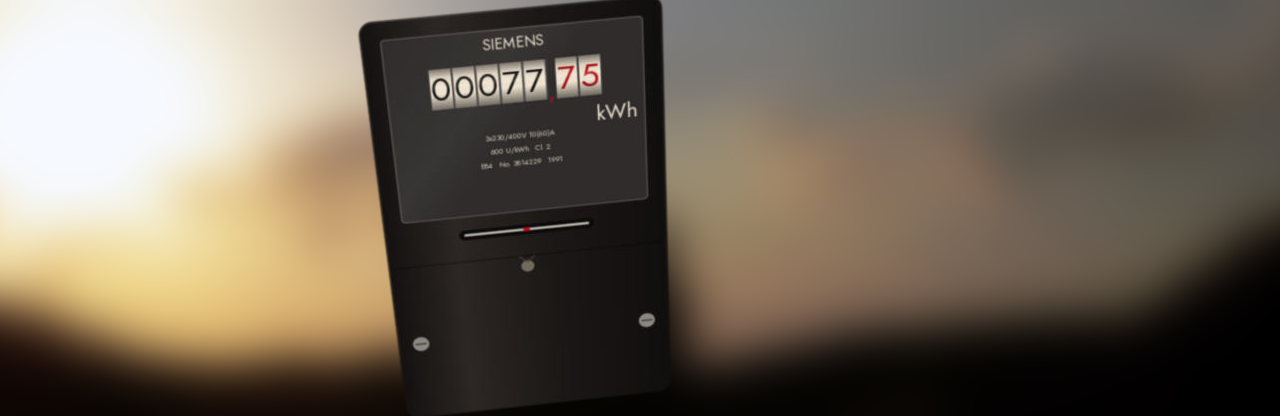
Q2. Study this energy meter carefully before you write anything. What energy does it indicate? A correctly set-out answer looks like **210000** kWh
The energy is **77.75** kWh
